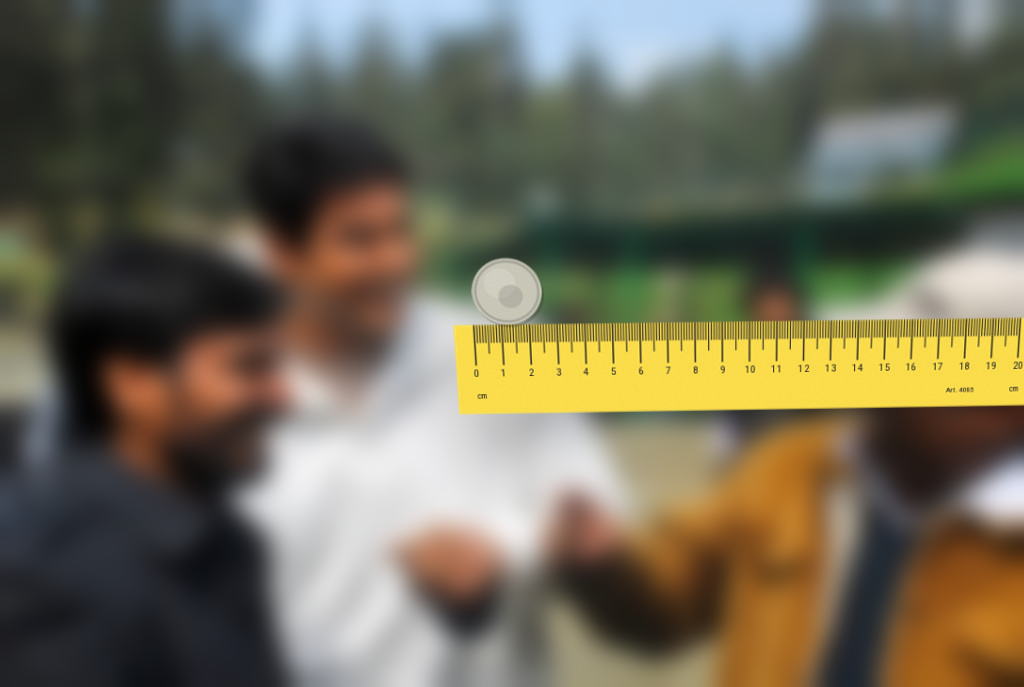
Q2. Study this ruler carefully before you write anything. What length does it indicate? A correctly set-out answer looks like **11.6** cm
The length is **2.5** cm
